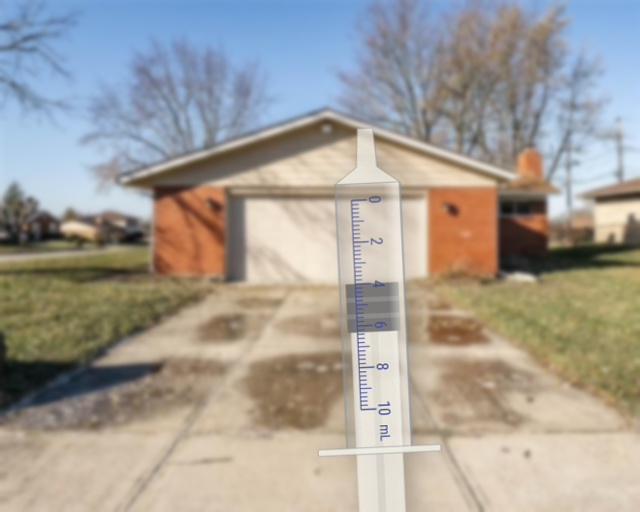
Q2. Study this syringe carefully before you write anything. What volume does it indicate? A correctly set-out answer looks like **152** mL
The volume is **4** mL
